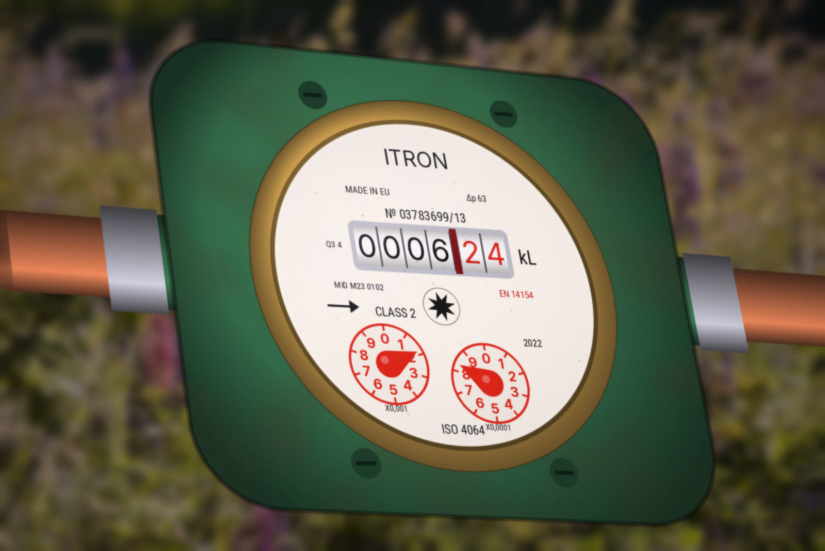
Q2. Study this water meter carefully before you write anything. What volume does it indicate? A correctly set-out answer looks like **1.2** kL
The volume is **6.2418** kL
